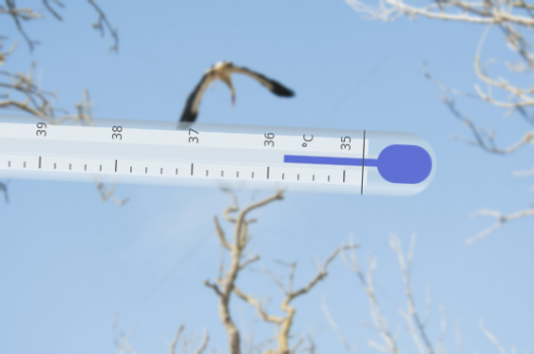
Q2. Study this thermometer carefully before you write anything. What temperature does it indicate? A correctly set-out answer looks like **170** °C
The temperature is **35.8** °C
